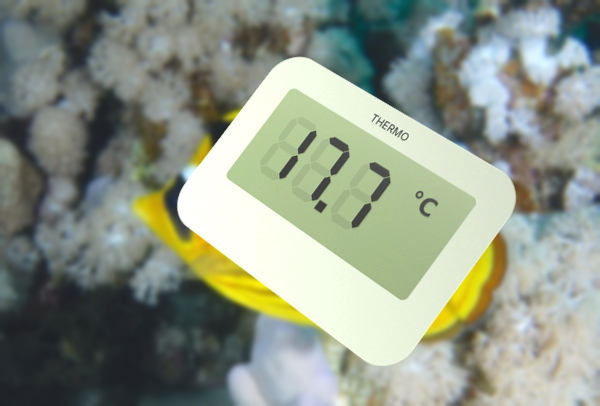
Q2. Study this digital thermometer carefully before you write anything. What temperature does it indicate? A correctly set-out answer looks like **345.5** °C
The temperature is **17.7** °C
